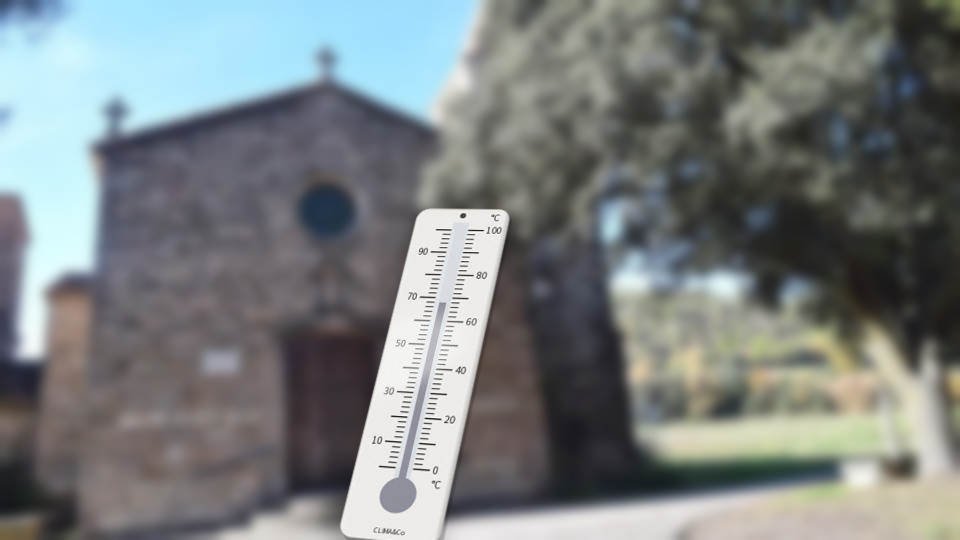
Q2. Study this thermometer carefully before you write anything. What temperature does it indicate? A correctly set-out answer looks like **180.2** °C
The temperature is **68** °C
